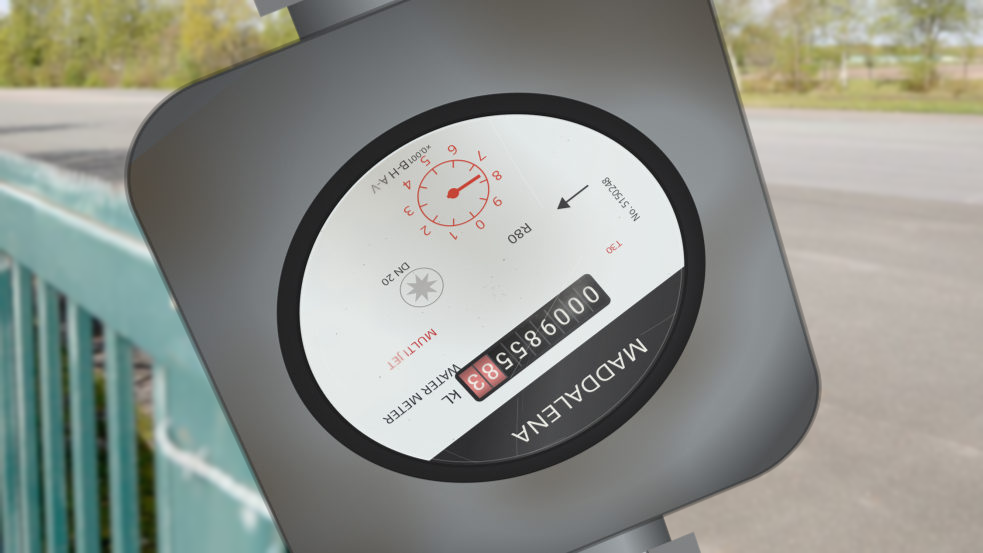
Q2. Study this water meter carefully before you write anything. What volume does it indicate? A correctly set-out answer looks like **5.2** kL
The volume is **9855.837** kL
